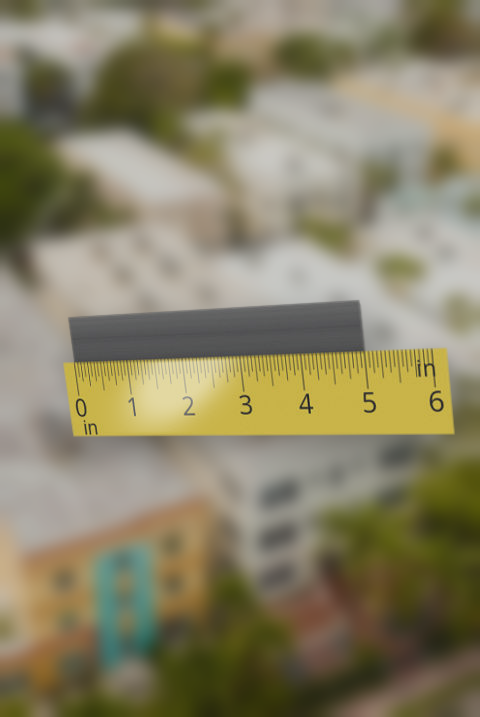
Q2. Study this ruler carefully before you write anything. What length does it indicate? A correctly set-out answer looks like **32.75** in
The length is **5** in
